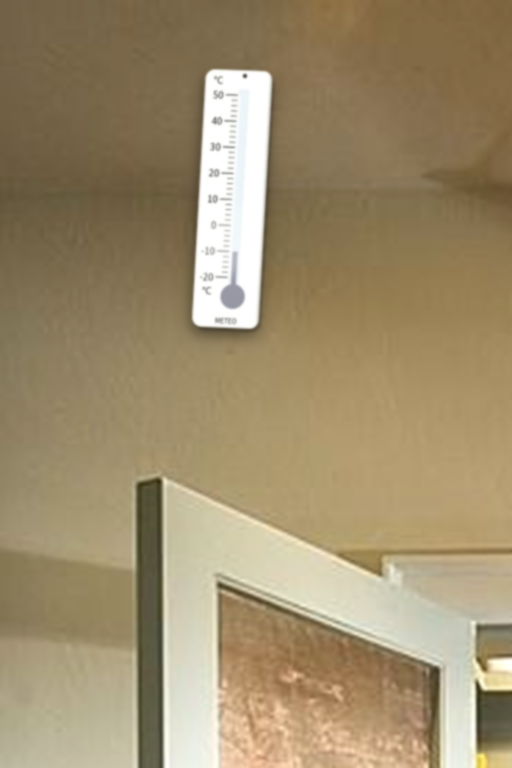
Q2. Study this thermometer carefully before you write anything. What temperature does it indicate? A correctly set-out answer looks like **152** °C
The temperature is **-10** °C
